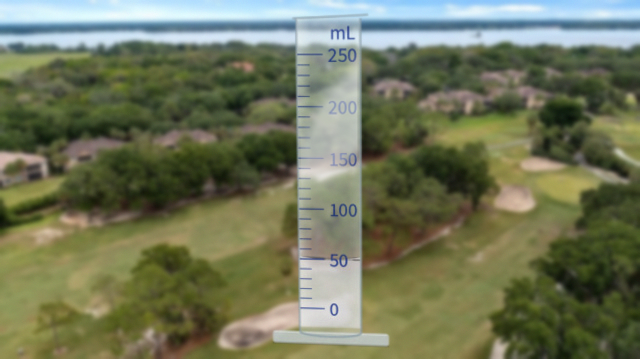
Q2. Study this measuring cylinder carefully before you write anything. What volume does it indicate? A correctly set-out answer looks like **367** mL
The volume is **50** mL
